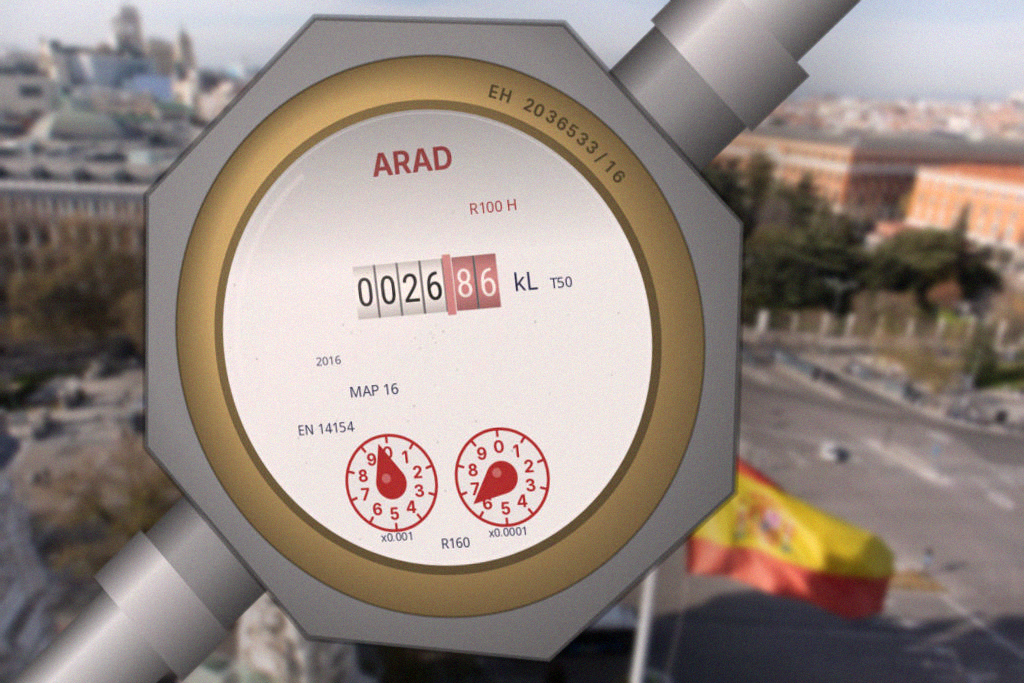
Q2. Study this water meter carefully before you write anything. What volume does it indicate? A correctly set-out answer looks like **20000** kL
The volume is **26.8596** kL
